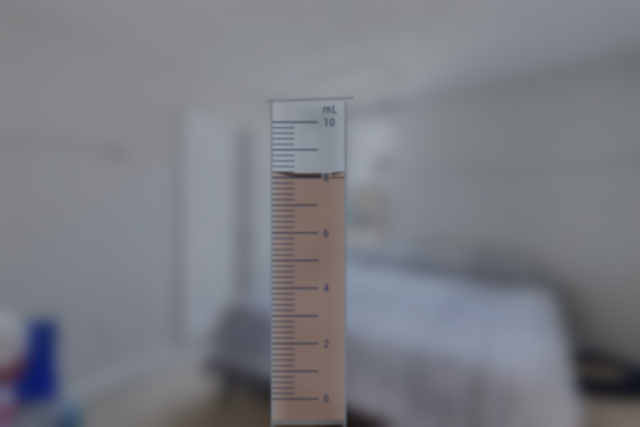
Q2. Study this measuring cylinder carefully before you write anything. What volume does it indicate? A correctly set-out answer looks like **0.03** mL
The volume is **8** mL
